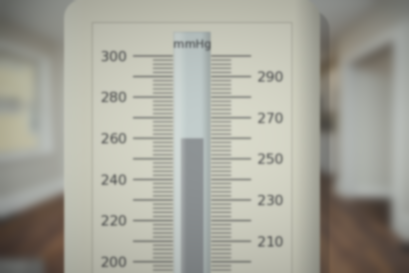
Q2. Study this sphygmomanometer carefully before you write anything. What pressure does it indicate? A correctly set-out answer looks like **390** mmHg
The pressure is **260** mmHg
